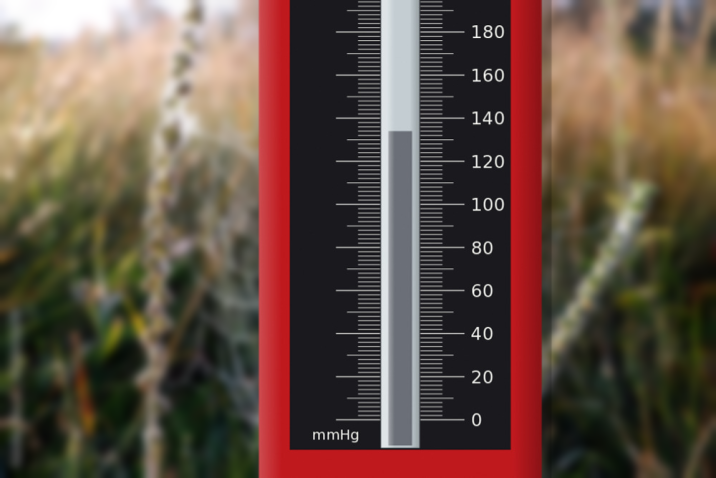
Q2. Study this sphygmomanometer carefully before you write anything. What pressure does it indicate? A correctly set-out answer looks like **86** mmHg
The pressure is **134** mmHg
